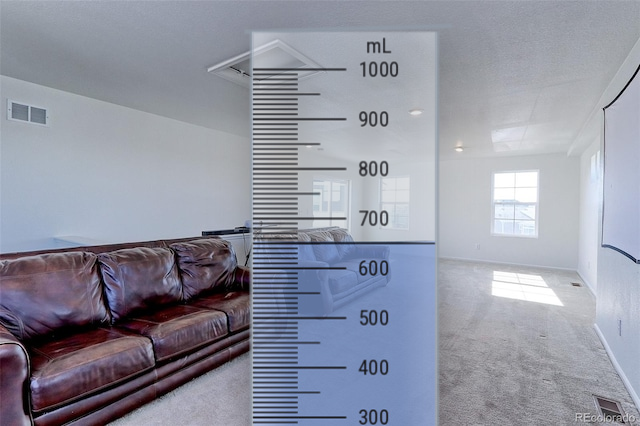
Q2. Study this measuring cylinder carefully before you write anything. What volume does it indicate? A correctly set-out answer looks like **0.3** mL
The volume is **650** mL
